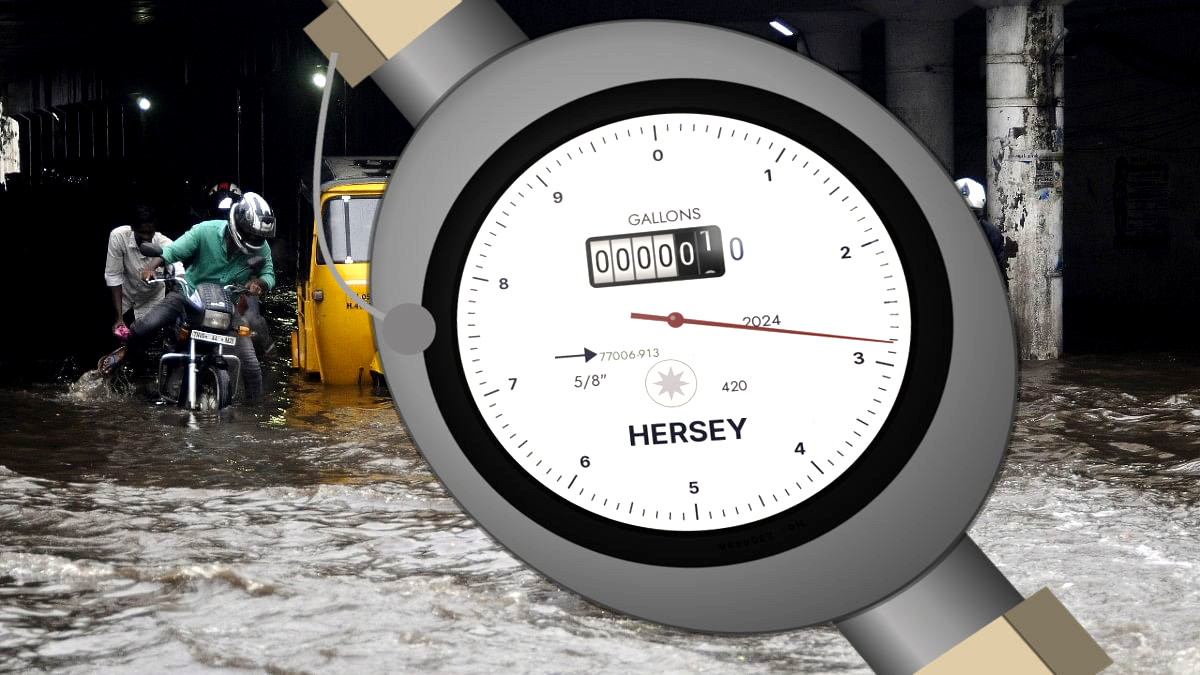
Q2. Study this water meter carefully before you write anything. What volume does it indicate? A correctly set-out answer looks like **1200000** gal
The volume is **12.8** gal
